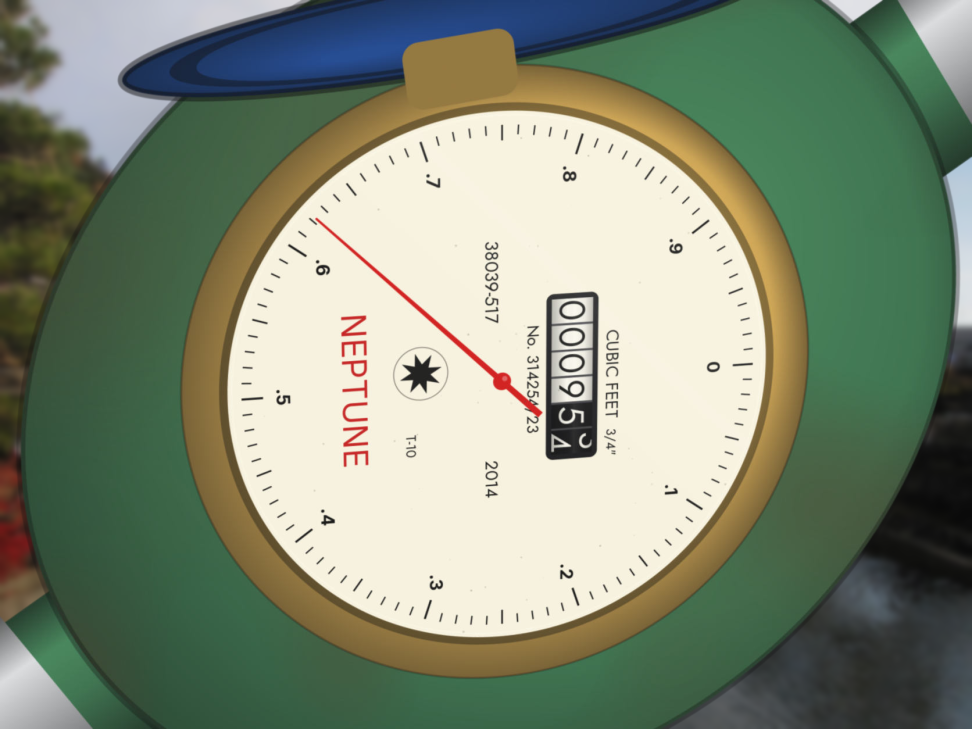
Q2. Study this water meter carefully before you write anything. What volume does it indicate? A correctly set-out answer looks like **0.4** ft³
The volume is **953.62** ft³
